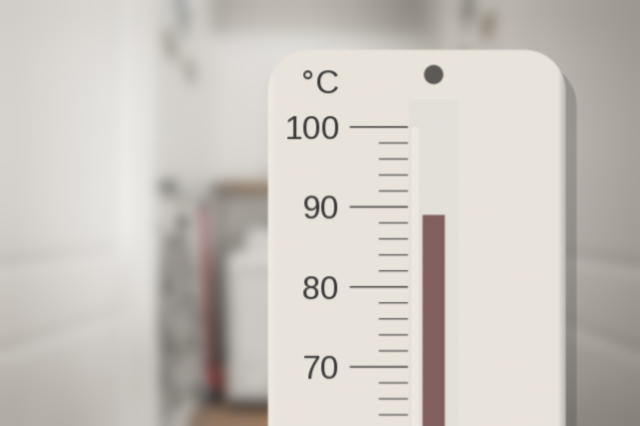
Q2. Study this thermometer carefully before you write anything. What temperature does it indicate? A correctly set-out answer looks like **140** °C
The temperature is **89** °C
